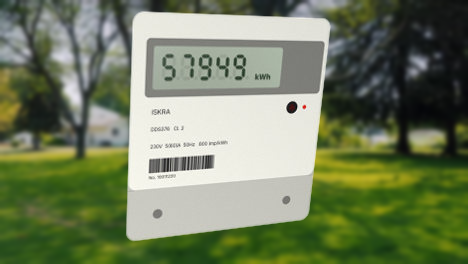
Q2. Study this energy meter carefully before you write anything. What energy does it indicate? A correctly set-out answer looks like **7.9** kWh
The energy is **57949** kWh
